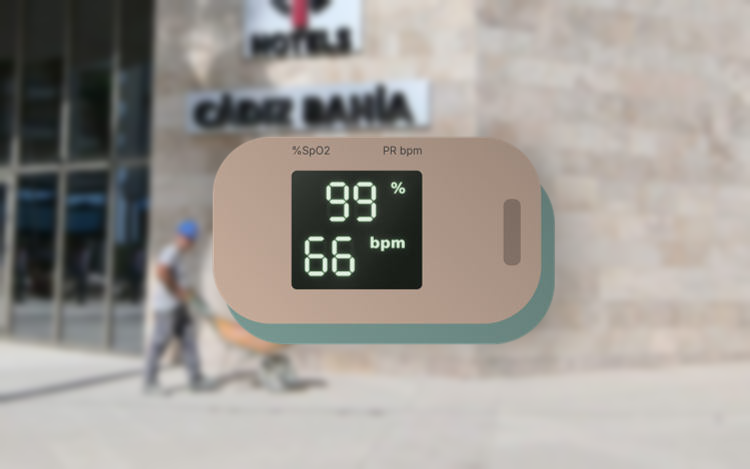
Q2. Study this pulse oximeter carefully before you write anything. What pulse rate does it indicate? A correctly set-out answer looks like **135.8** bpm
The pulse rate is **66** bpm
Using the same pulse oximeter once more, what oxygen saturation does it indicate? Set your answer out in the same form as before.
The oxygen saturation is **99** %
